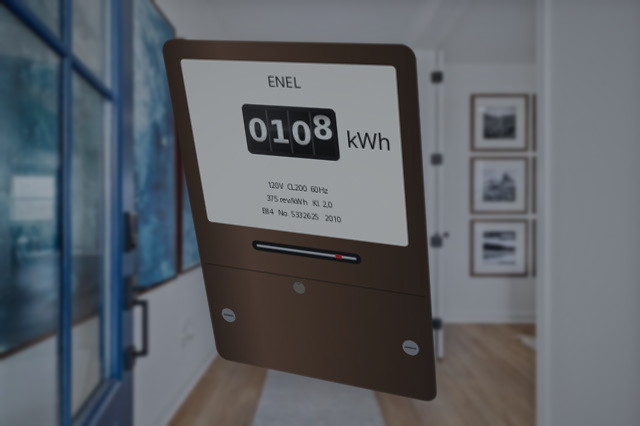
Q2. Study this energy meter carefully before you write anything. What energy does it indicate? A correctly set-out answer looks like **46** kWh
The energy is **108** kWh
